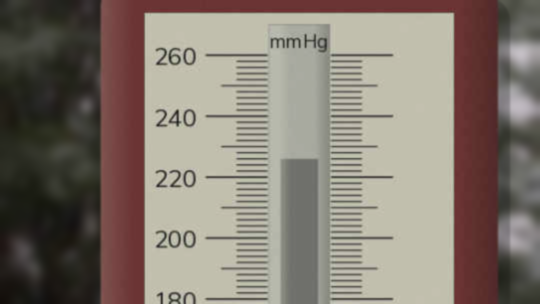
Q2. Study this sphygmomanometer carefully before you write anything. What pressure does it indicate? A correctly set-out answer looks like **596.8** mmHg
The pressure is **226** mmHg
